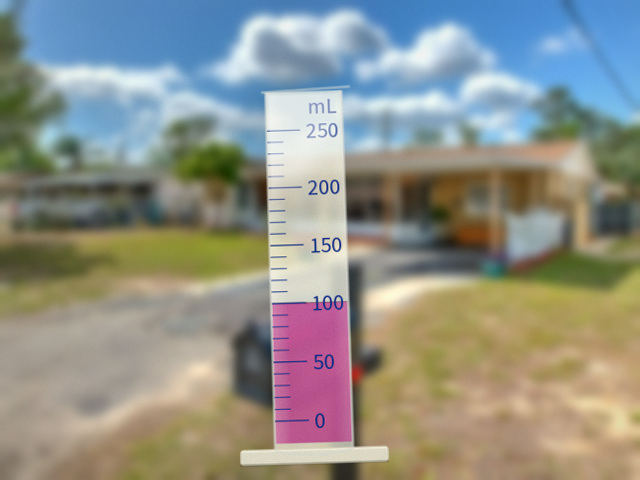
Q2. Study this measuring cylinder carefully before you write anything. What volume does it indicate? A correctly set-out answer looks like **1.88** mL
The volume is **100** mL
